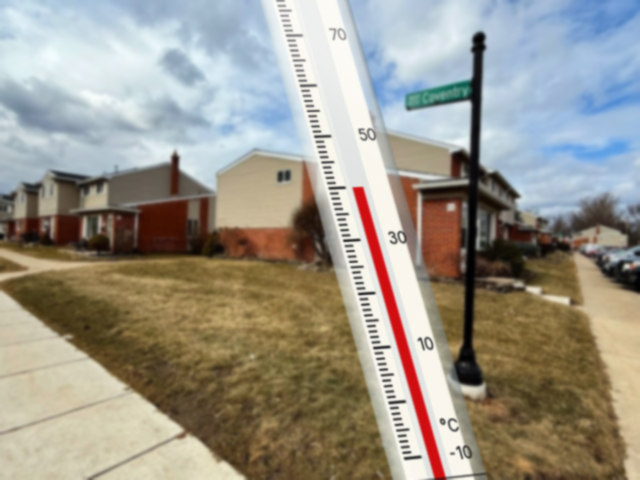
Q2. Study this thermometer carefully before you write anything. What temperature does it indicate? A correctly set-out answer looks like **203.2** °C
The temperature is **40** °C
